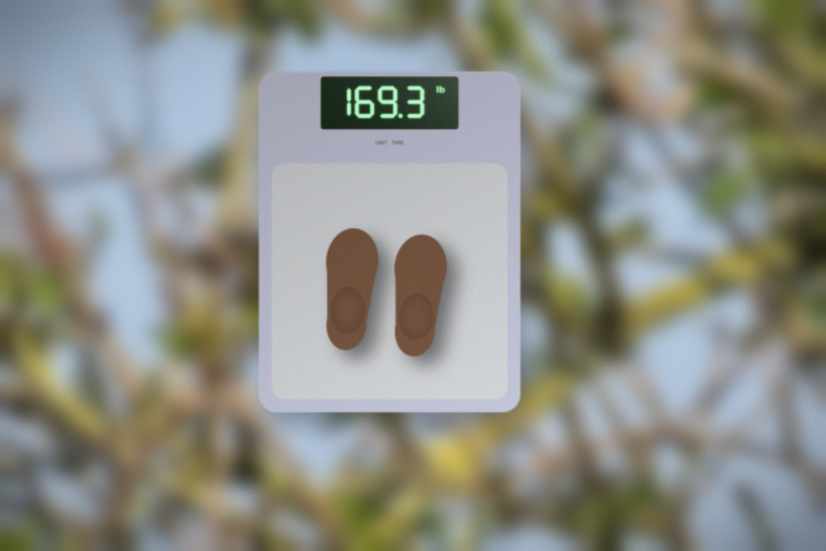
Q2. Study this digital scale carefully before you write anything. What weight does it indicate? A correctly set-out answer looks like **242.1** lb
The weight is **169.3** lb
